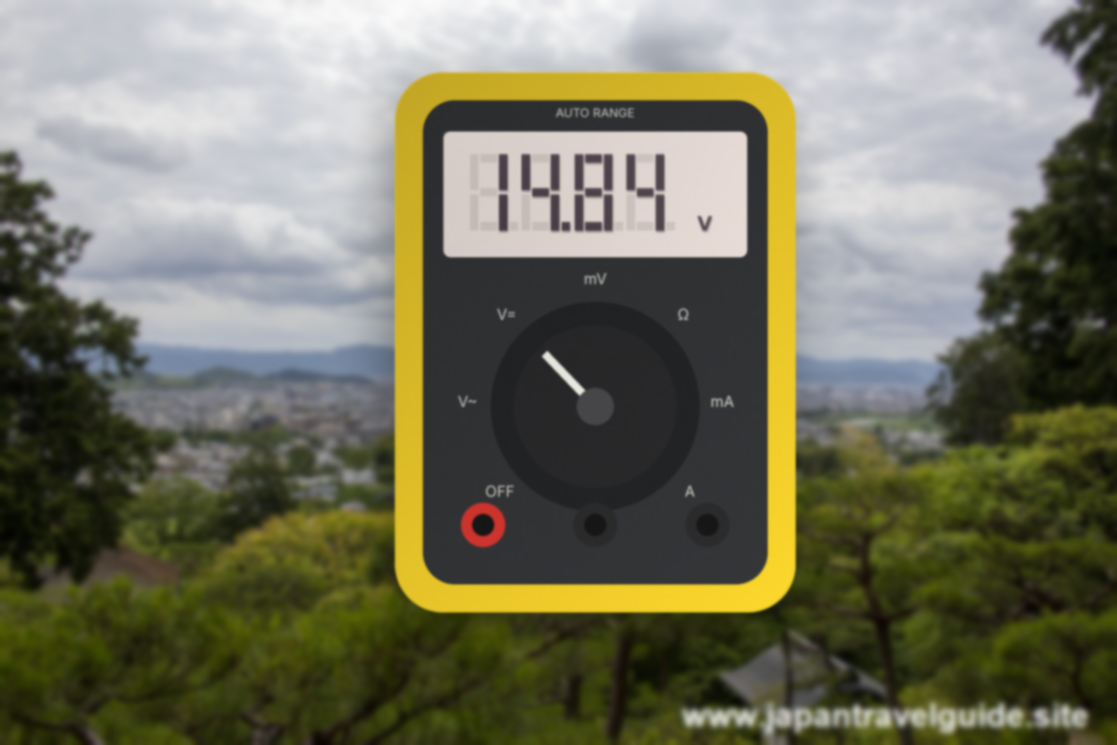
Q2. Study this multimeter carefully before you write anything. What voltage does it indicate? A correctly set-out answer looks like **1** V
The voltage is **14.84** V
